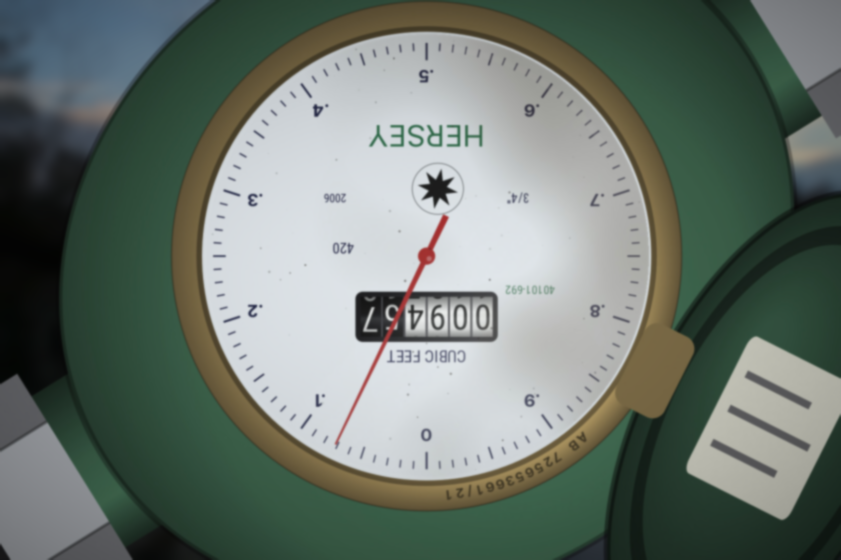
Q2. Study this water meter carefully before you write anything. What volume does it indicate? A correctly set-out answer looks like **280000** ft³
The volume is **9457.07** ft³
